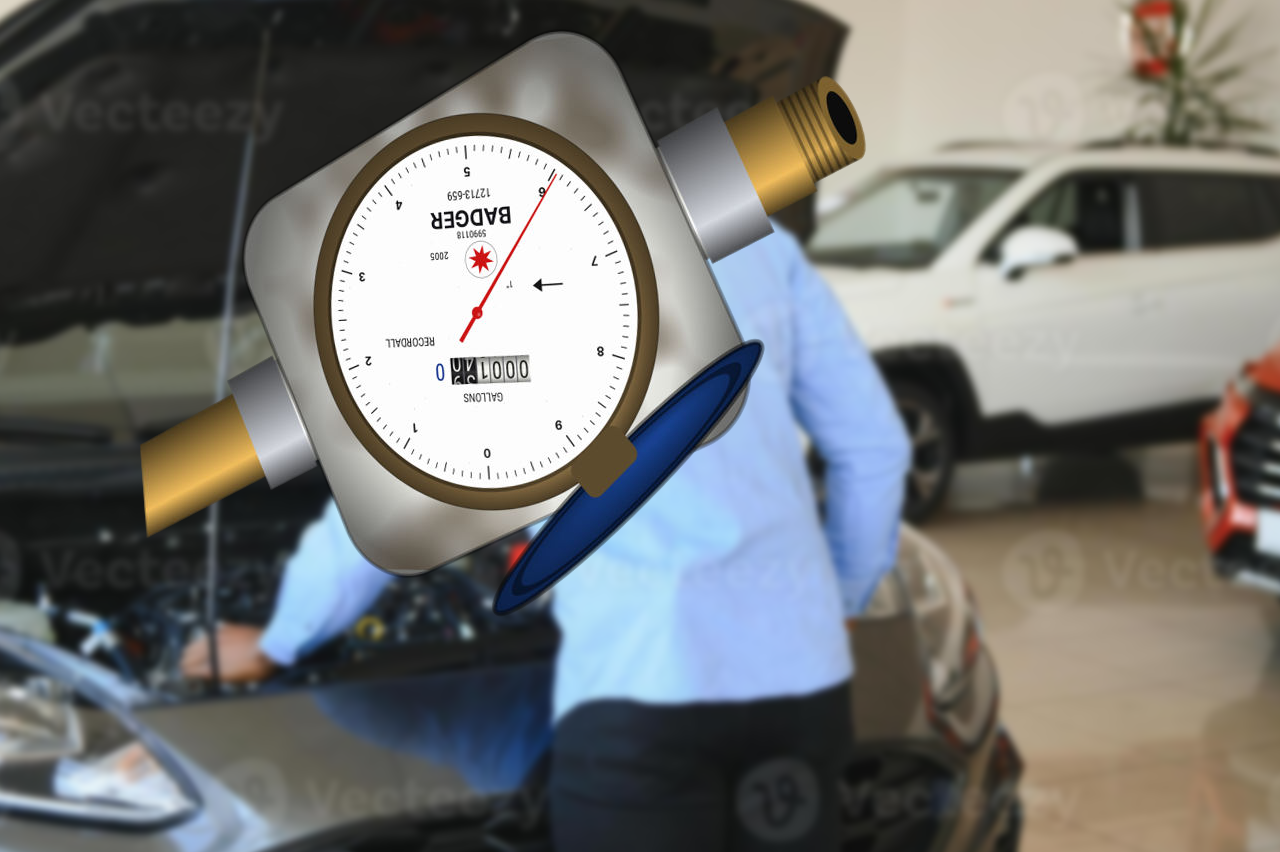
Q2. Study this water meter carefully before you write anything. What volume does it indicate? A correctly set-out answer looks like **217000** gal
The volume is **1396.0** gal
